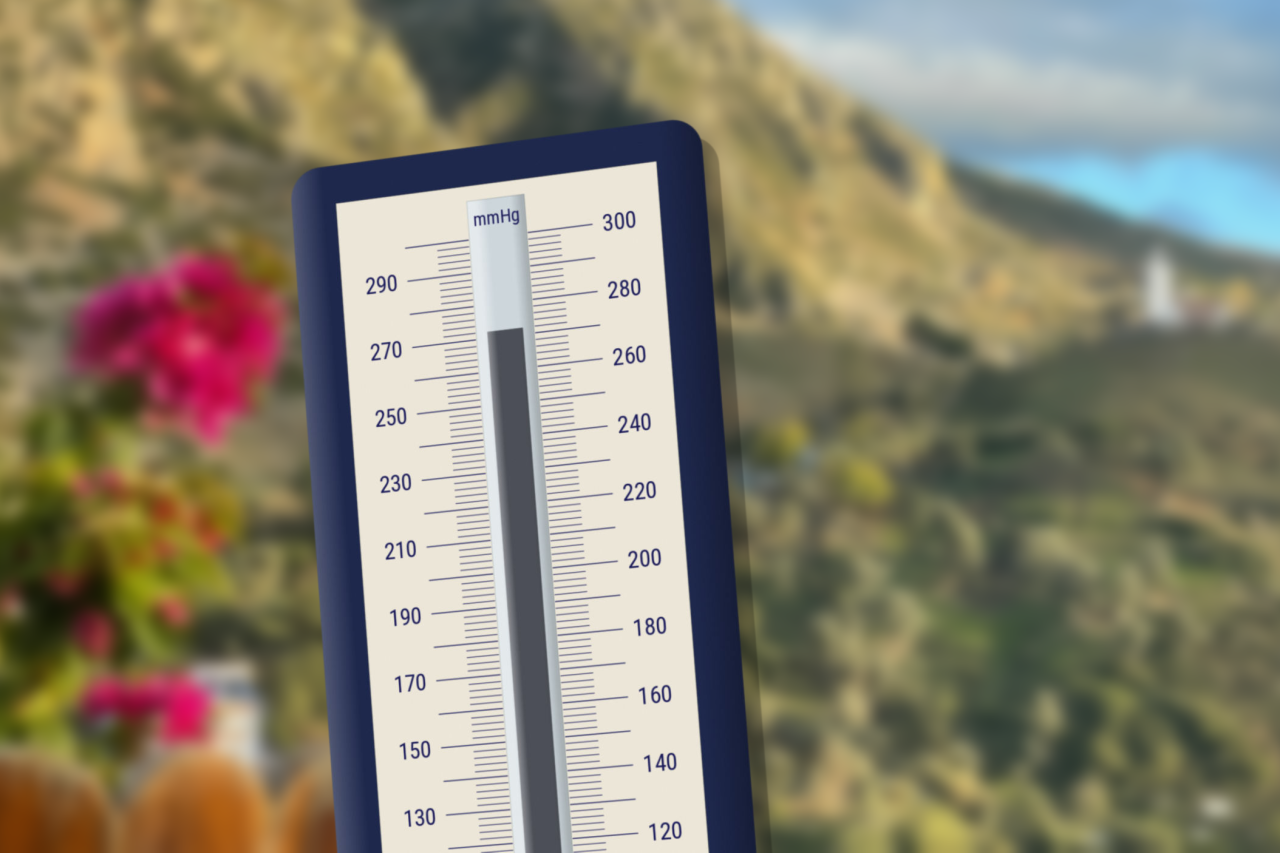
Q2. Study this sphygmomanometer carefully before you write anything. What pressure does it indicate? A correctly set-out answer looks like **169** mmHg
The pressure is **272** mmHg
